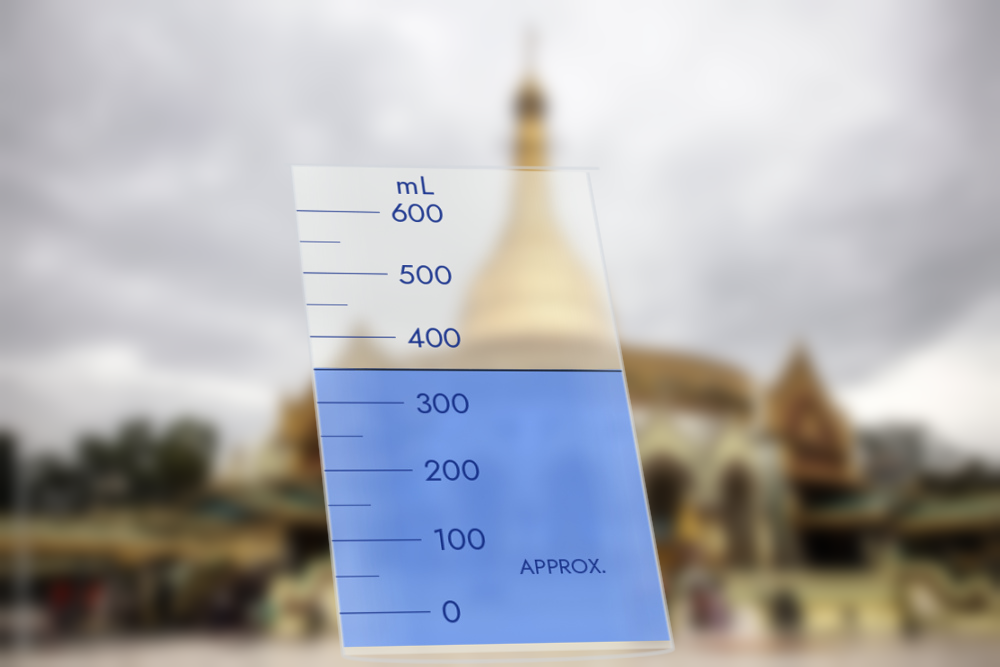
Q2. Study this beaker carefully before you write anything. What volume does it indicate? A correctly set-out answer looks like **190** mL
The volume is **350** mL
